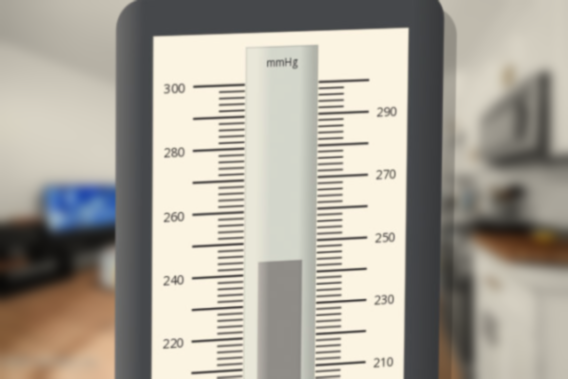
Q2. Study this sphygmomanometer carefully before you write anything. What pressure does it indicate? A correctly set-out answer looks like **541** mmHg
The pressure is **244** mmHg
